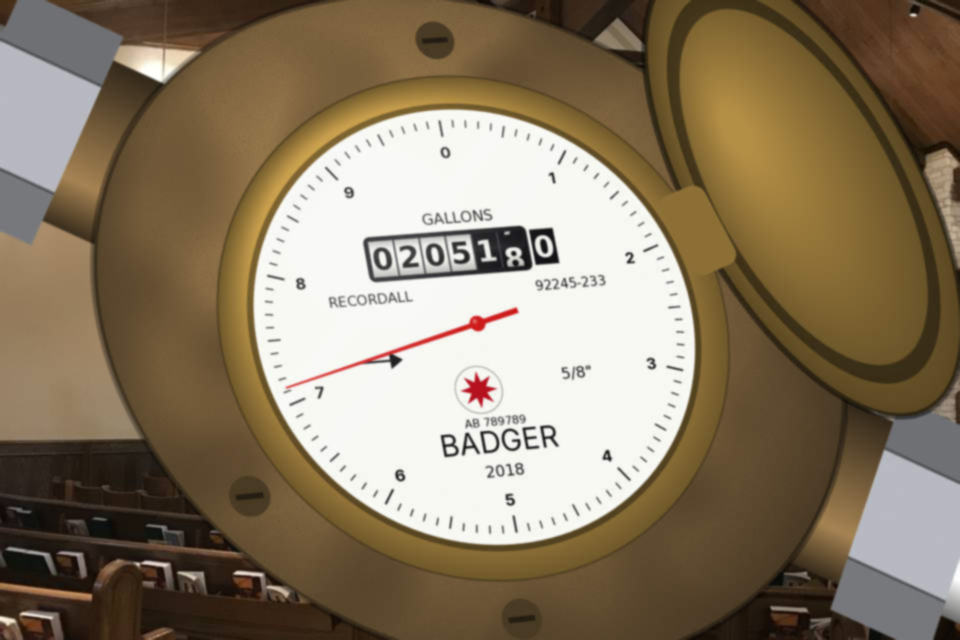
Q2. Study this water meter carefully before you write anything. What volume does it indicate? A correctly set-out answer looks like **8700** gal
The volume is **205177.1** gal
